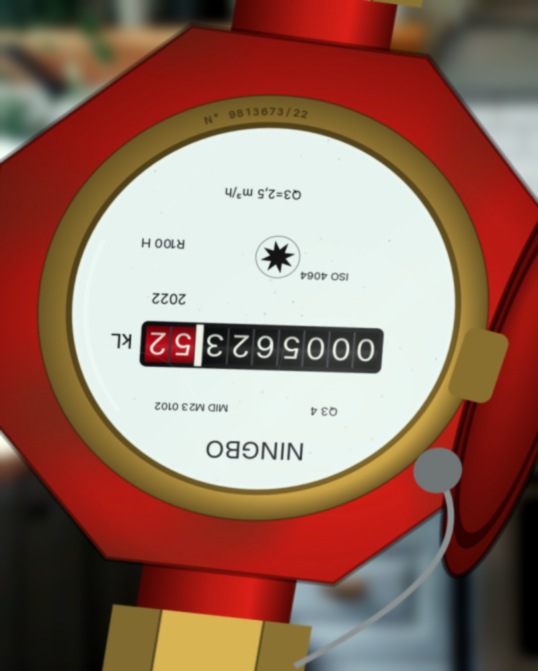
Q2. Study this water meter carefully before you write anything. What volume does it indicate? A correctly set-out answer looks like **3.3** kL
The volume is **5623.52** kL
